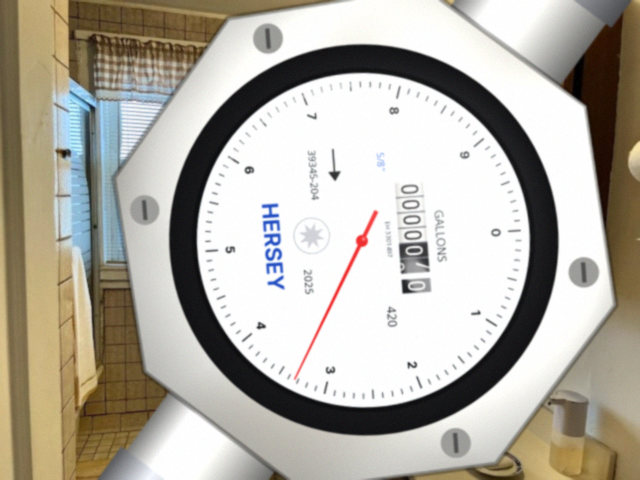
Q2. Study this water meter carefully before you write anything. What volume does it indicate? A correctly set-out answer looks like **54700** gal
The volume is **73.3** gal
